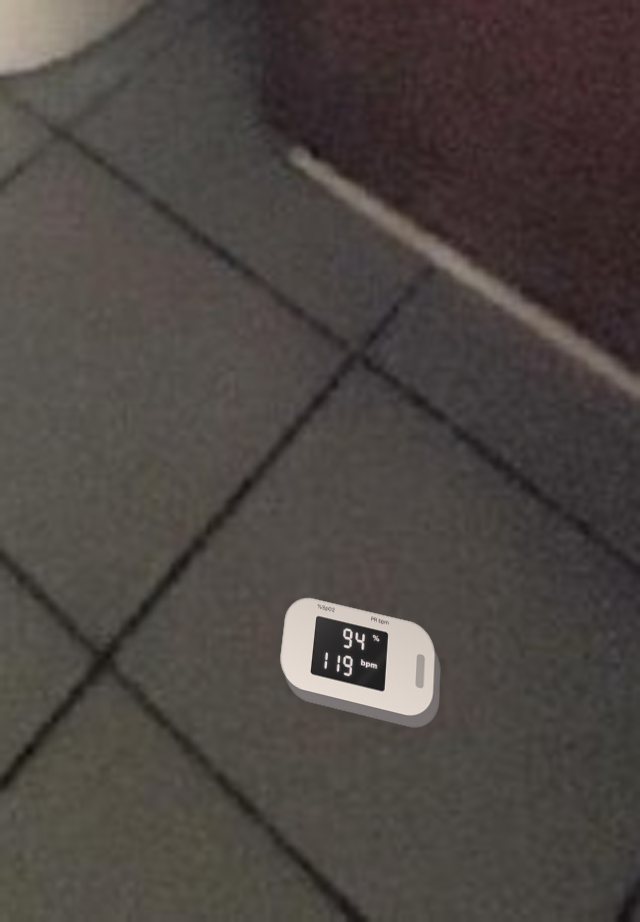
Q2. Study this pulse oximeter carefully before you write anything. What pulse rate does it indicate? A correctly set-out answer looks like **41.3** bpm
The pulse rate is **119** bpm
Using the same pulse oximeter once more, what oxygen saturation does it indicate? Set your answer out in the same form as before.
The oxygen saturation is **94** %
